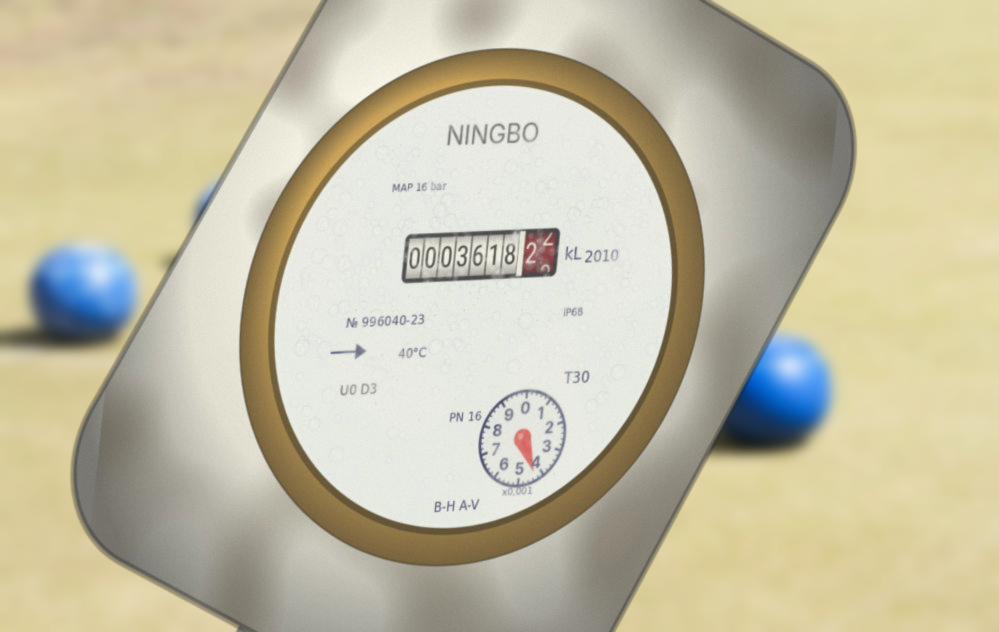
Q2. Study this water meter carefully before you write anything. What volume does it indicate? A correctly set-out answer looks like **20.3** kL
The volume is **3618.224** kL
